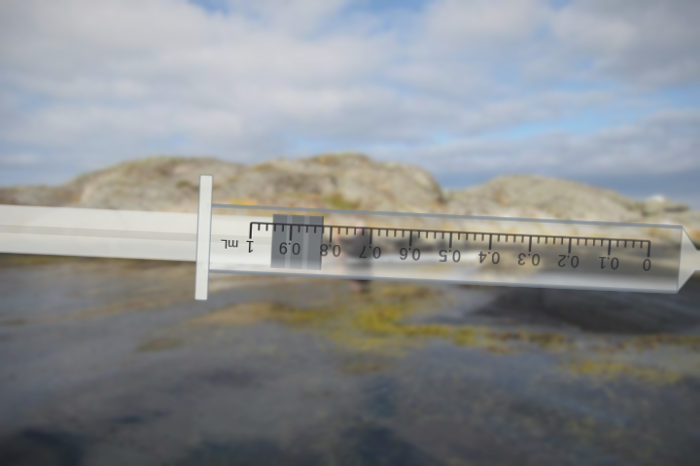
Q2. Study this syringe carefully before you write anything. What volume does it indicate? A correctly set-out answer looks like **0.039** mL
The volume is **0.82** mL
